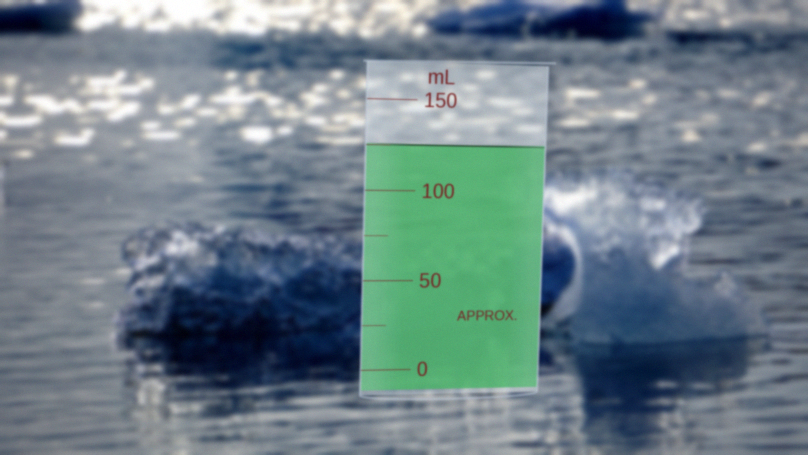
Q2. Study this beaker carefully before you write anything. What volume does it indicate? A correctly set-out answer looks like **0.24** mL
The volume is **125** mL
